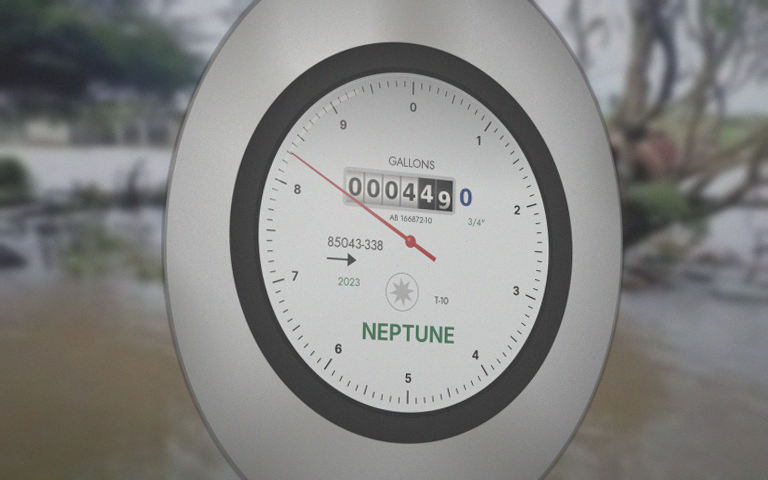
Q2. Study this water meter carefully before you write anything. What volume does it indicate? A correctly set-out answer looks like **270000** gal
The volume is **4488.3** gal
